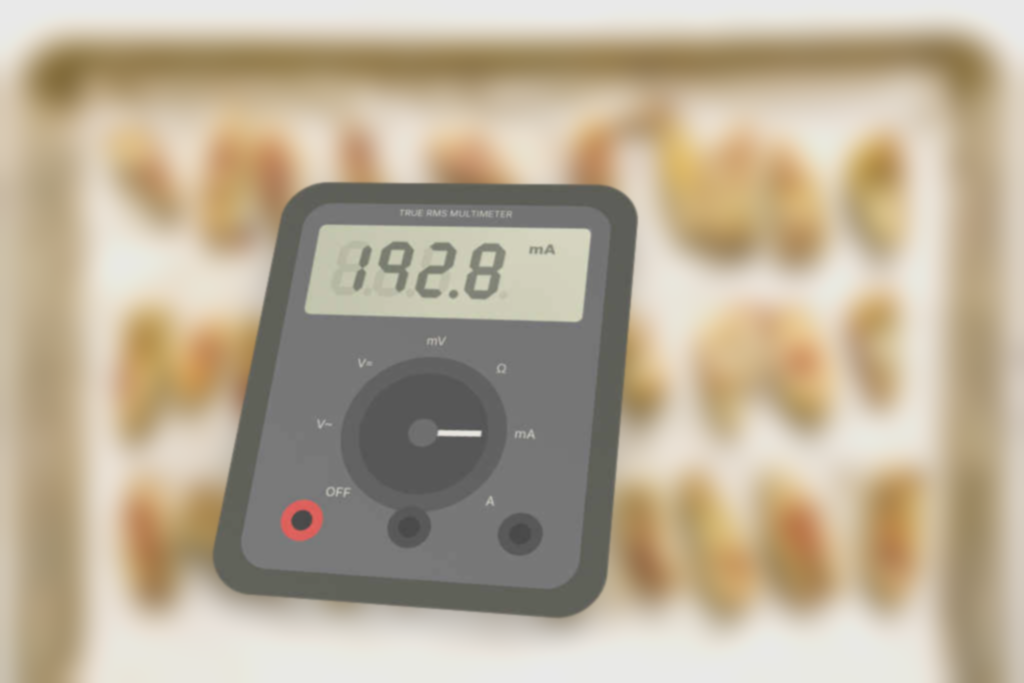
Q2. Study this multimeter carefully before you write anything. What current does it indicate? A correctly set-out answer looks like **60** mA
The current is **192.8** mA
